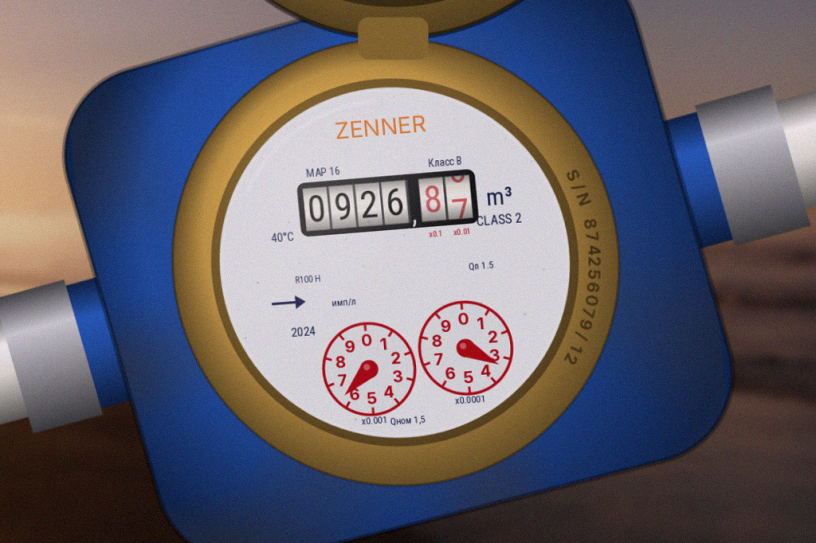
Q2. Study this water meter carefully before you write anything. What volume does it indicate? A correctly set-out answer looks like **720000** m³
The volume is **926.8663** m³
